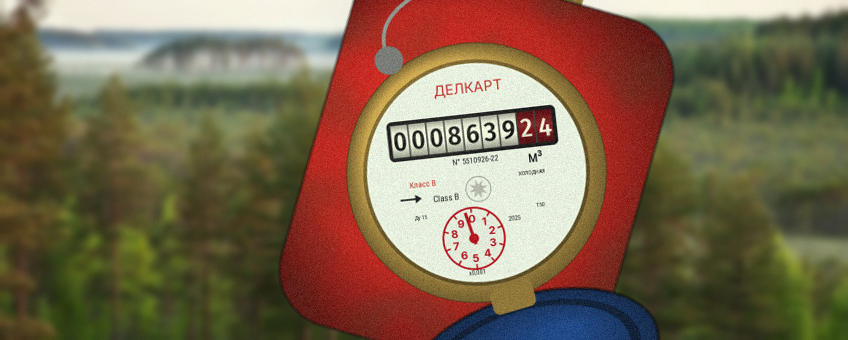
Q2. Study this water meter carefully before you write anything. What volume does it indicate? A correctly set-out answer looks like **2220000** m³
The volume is **8639.239** m³
